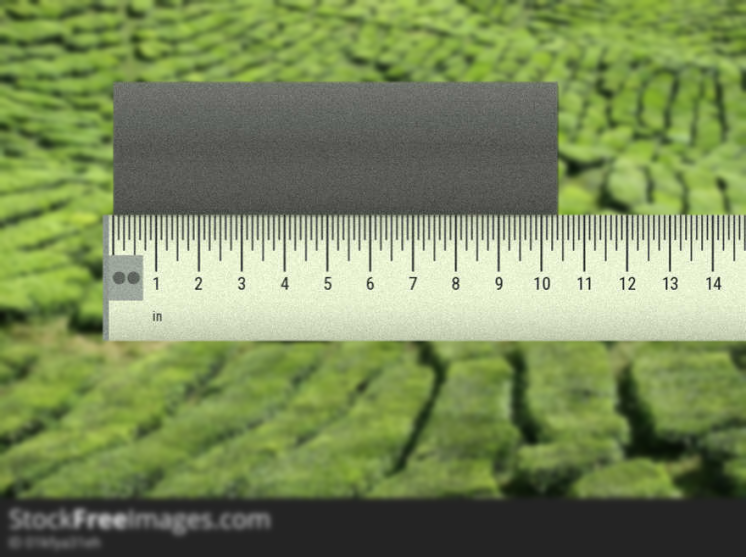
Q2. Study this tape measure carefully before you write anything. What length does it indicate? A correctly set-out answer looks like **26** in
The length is **10.375** in
